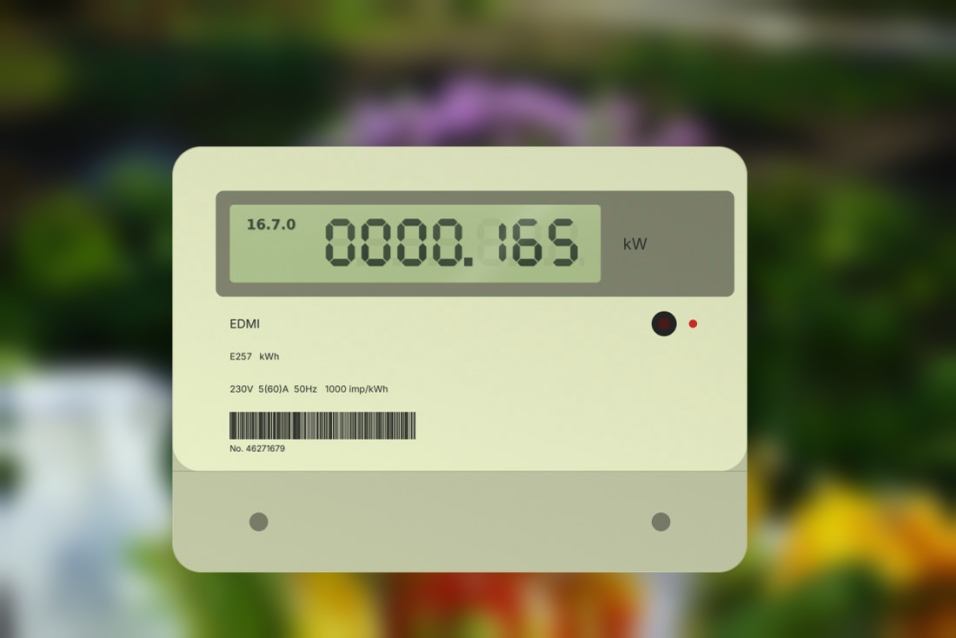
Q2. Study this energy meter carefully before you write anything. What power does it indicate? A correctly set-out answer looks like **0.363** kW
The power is **0.165** kW
